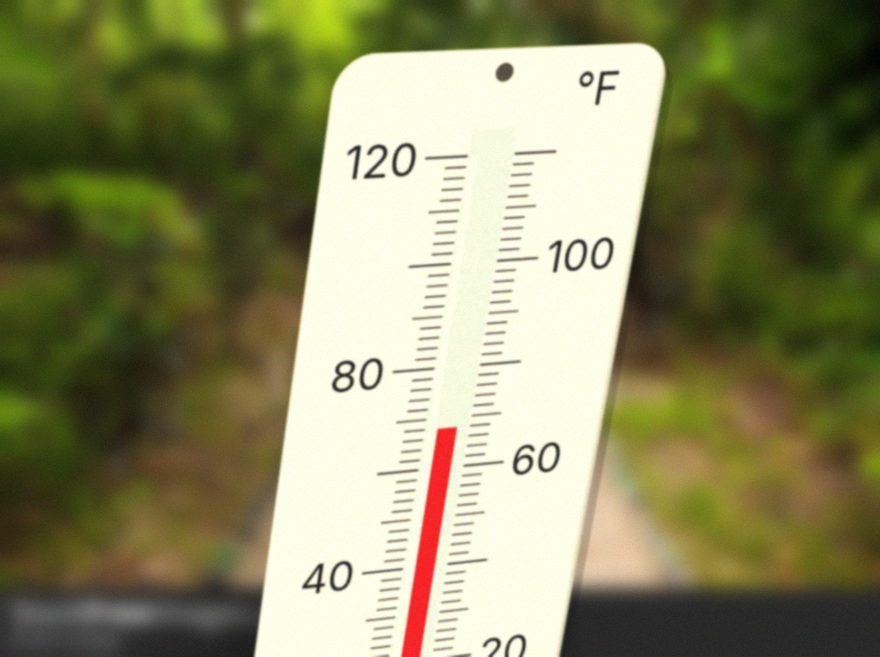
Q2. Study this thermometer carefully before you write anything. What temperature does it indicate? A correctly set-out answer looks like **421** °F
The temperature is **68** °F
